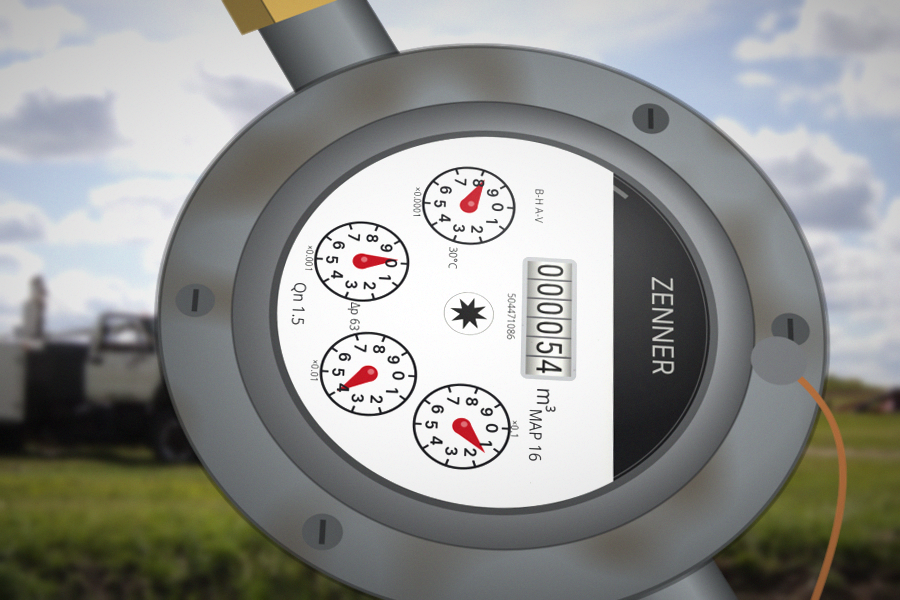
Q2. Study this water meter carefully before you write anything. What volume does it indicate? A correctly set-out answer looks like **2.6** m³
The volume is **54.1398** m³
